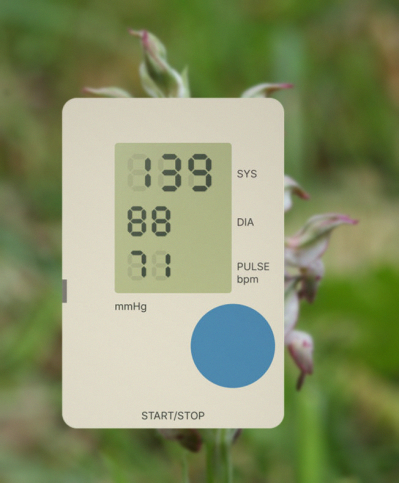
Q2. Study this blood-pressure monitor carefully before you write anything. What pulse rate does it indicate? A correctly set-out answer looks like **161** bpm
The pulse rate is **71** bpm
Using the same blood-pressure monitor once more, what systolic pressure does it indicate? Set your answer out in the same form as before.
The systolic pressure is **139** mmHg
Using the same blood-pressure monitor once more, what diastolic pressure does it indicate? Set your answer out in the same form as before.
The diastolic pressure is **88** mmHg
